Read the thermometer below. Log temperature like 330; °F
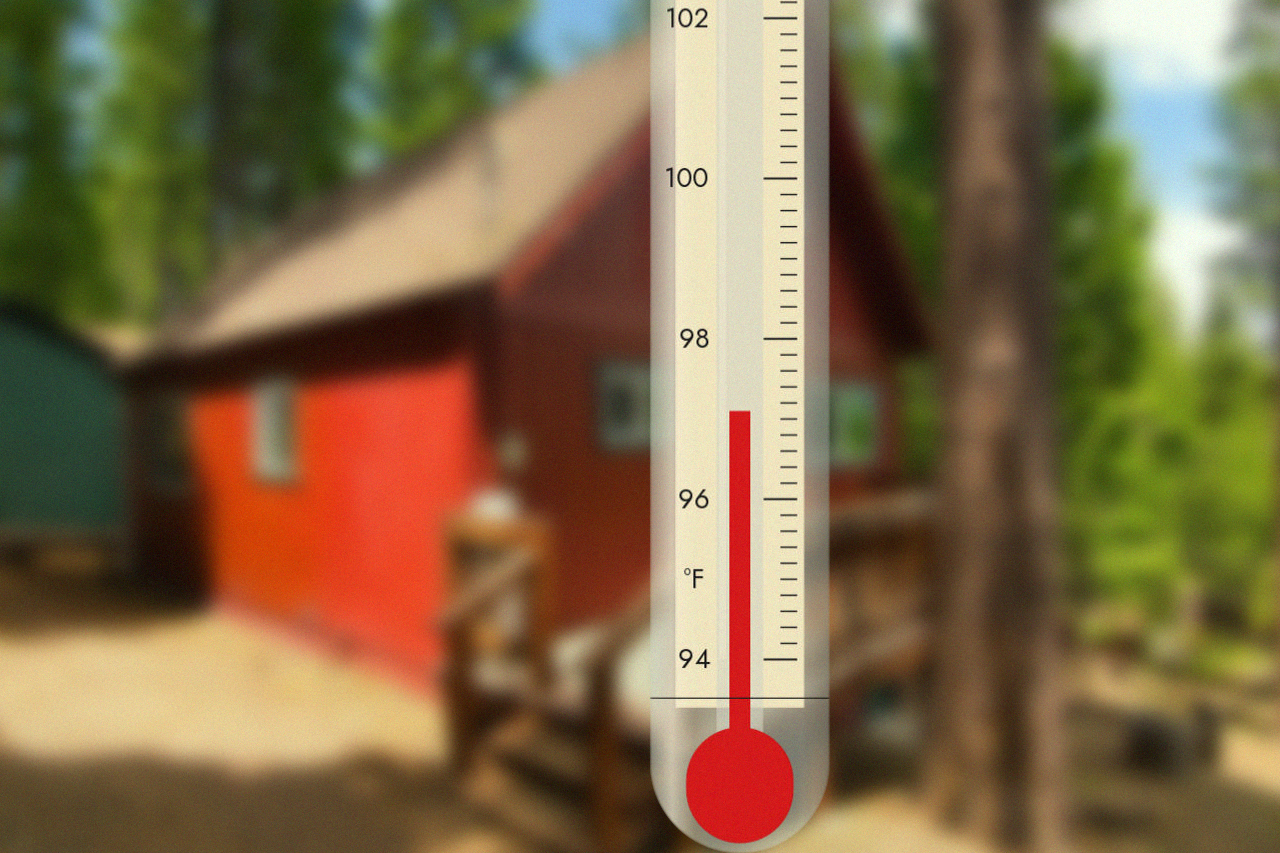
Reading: 97.1; °F
